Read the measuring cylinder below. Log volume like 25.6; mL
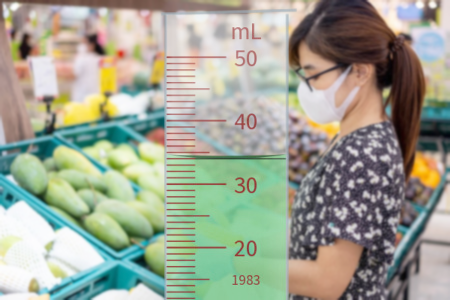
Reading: 34; mL
